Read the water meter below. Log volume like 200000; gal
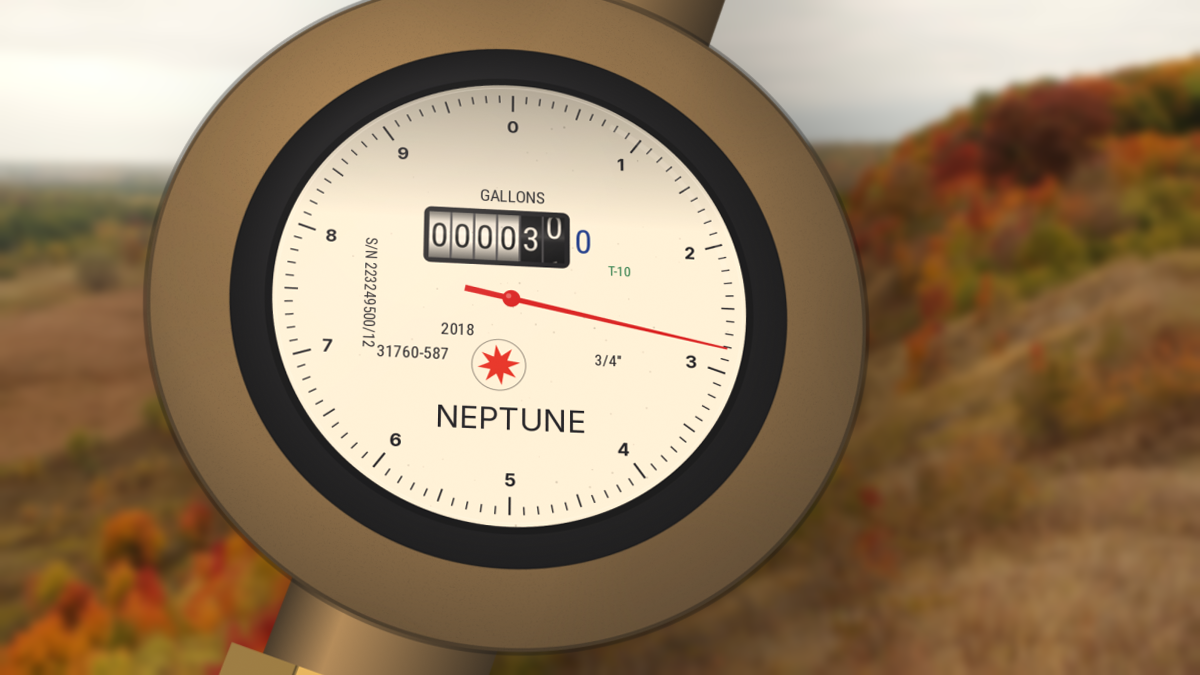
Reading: 302.8; gal
